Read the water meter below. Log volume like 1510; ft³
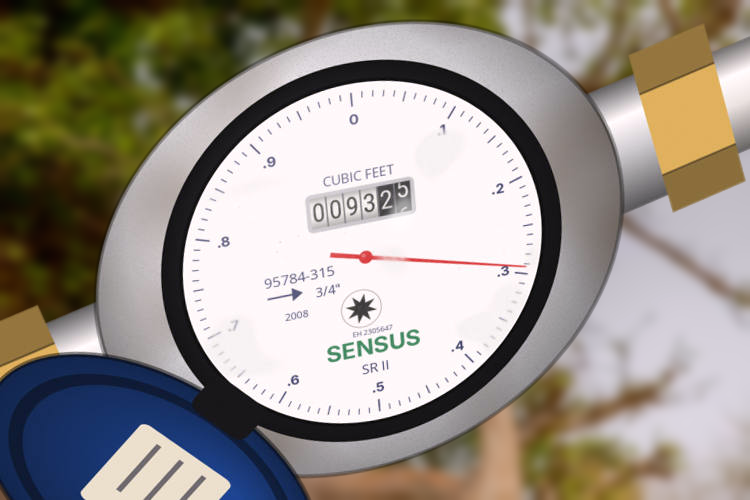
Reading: 9325.29; ft³
